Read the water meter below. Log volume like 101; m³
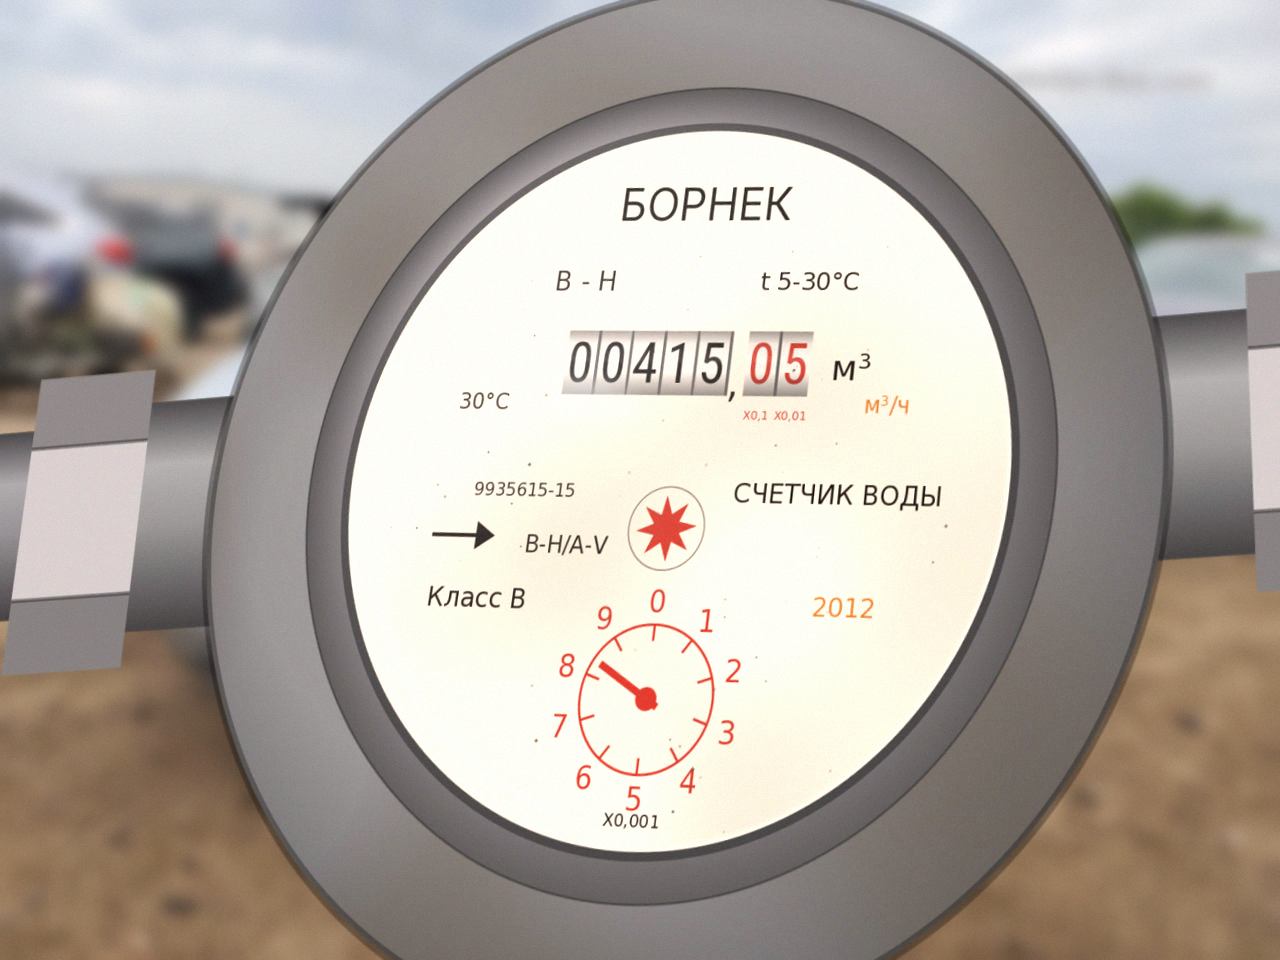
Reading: 415.058; m³
